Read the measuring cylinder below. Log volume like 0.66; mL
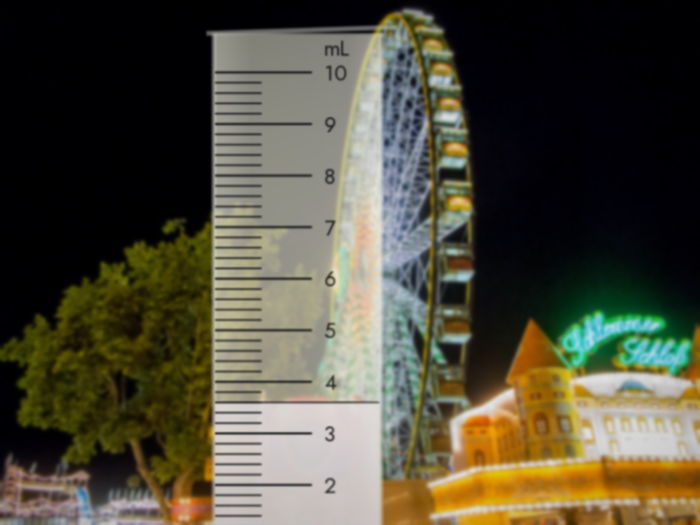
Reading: 3.6; mL
